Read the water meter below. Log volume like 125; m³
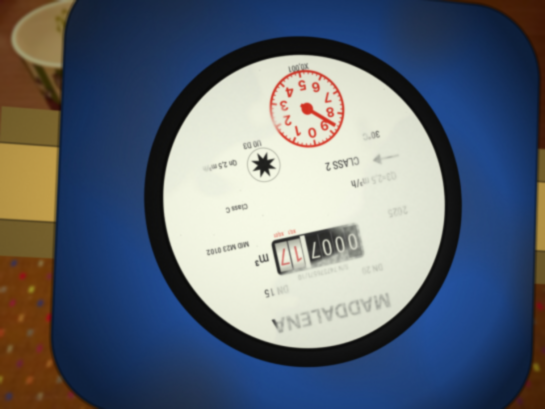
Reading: 7.178; m³
